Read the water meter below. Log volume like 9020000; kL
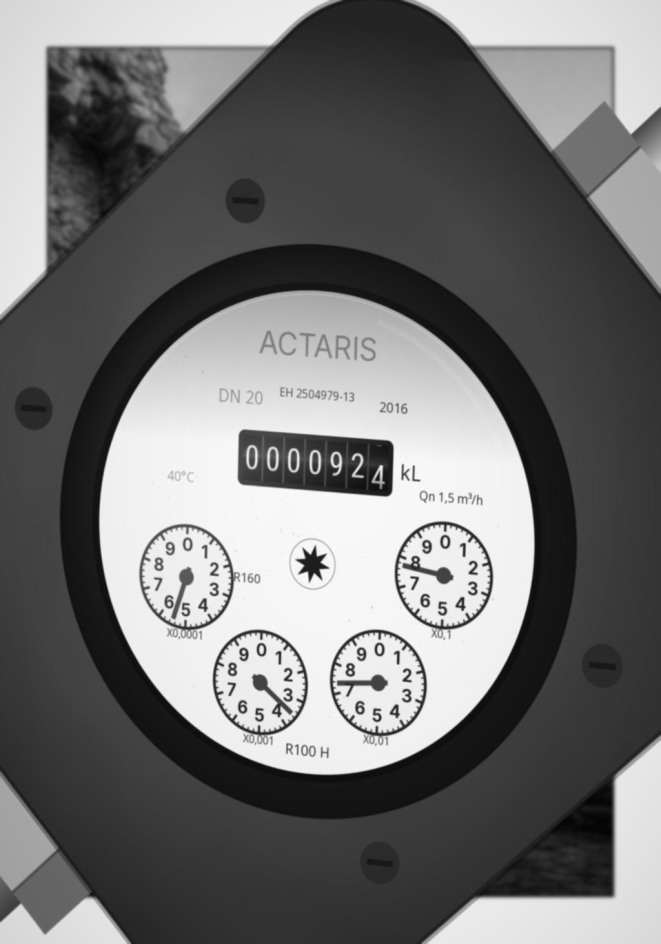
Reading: 923.7735; kL
